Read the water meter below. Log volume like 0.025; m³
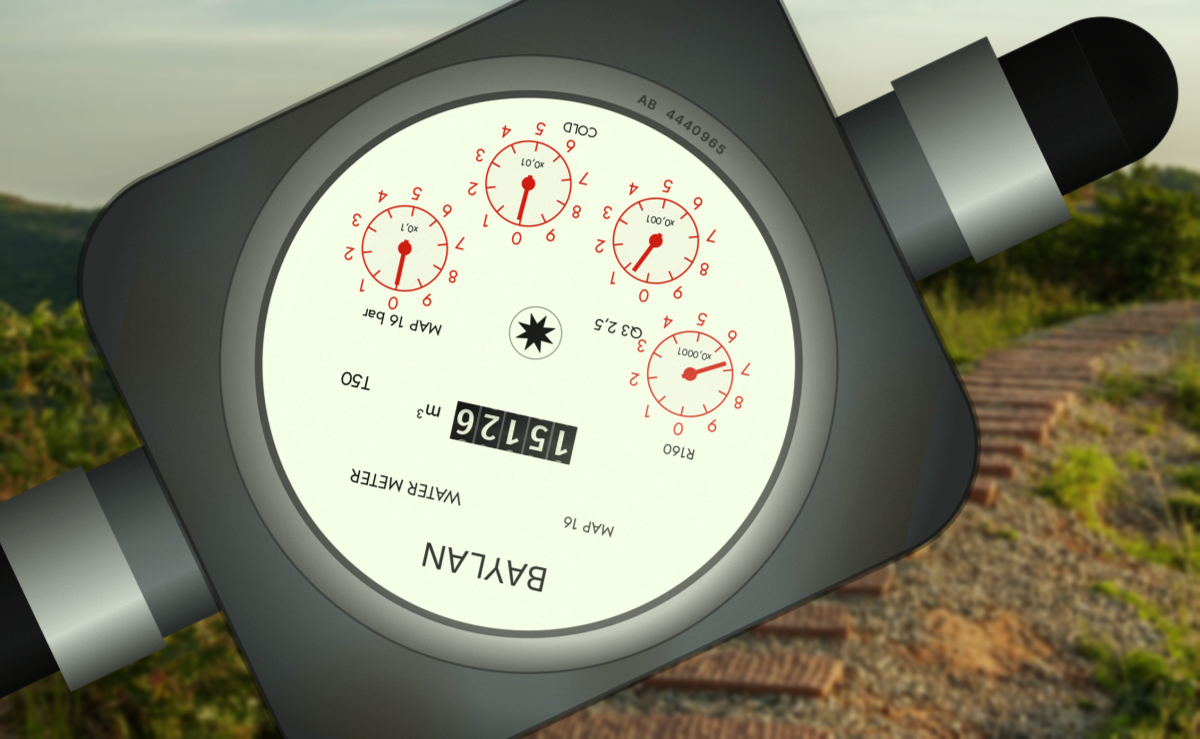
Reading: 15126.0006; m³
